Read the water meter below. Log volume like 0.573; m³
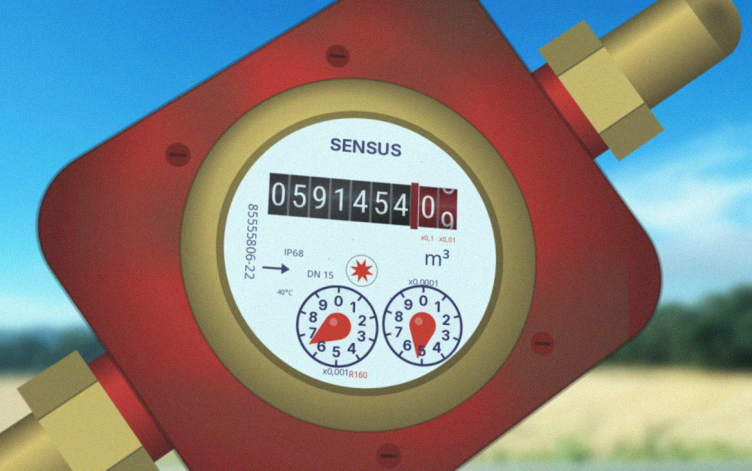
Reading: 591454.0865; m³
